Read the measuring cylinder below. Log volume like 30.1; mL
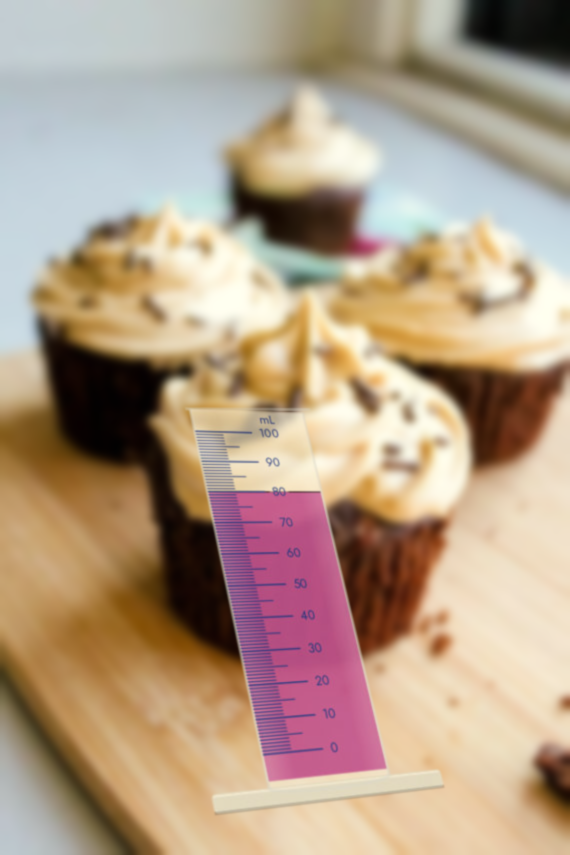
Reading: 80; mL
